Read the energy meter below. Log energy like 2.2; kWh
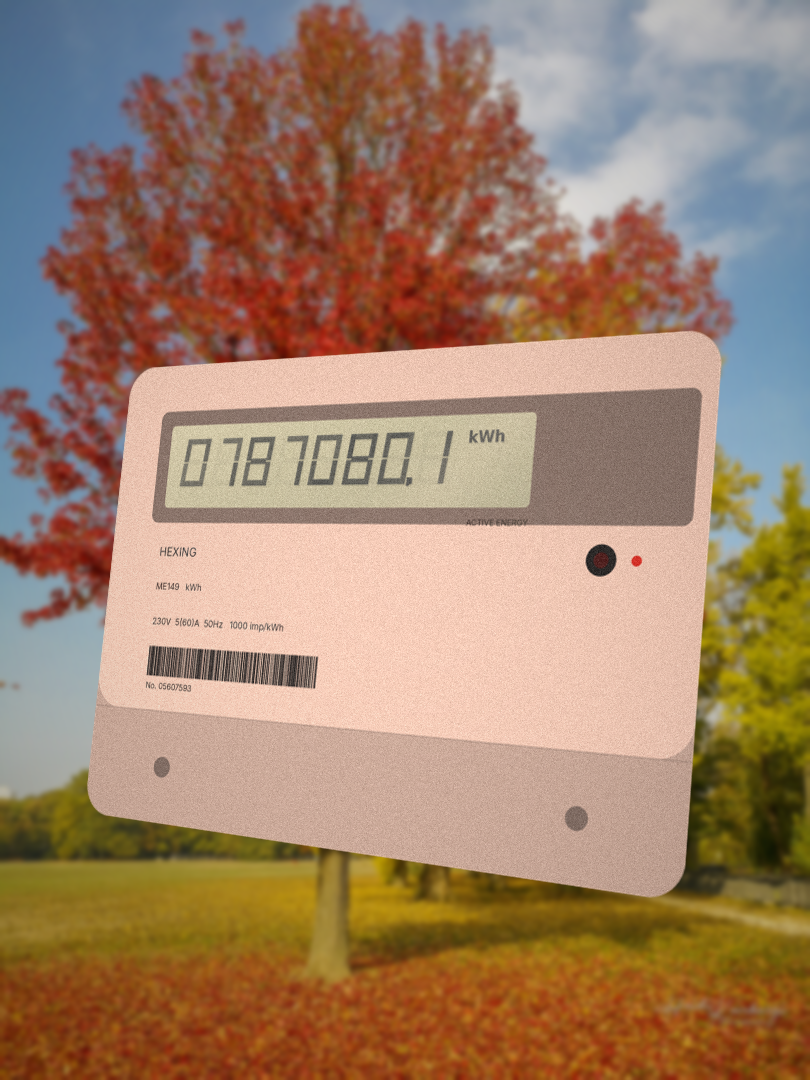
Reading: 787080.1; kWh
